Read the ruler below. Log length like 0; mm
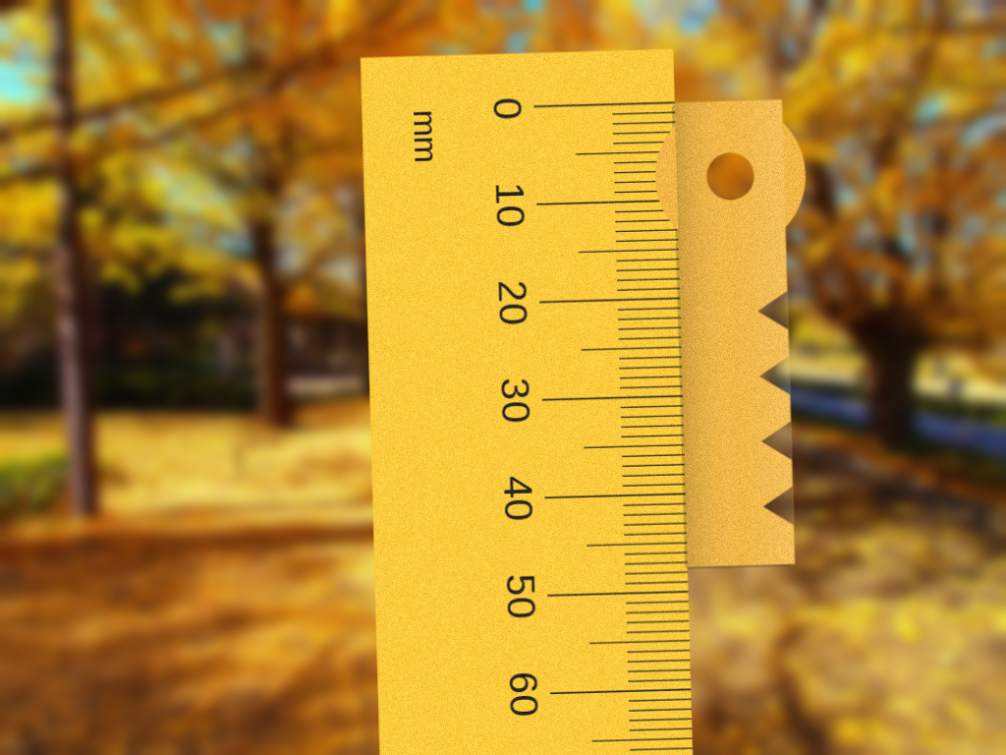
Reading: 47.5; mm
